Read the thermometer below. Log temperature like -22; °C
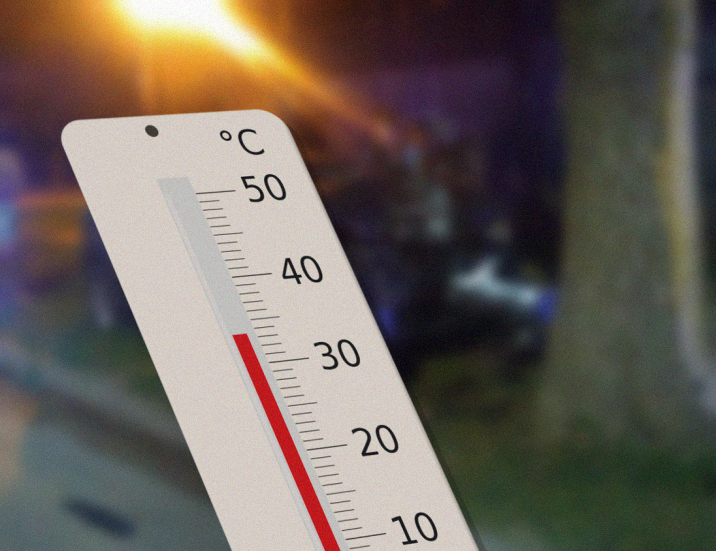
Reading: 33.5; °C
